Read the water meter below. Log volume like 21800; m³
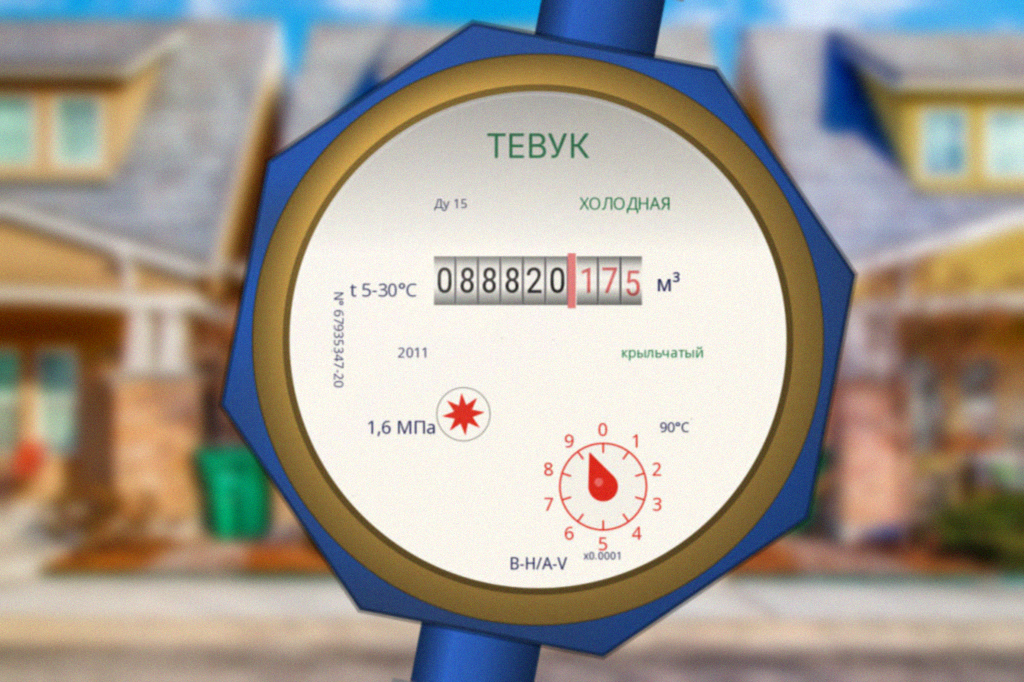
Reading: 88820.1749; m³
